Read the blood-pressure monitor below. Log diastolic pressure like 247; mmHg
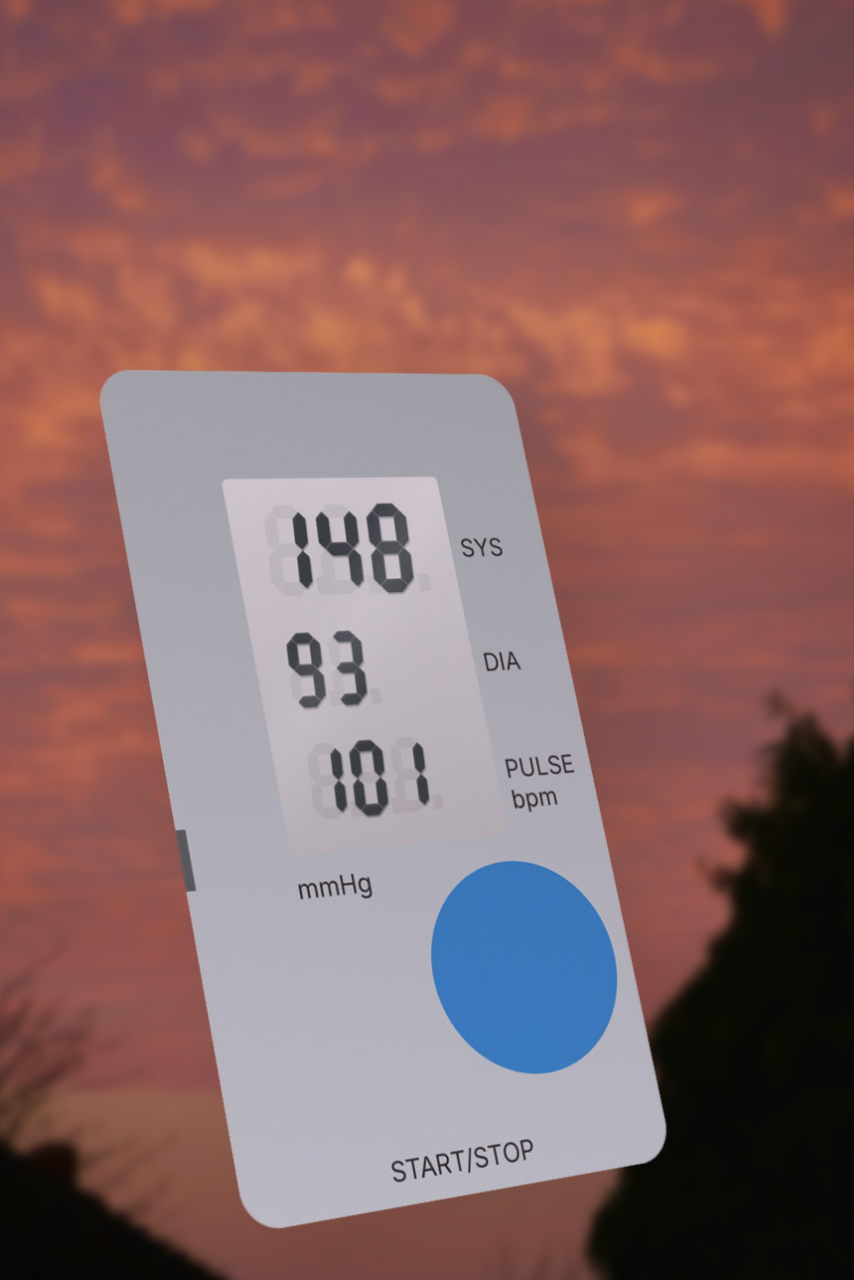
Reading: 93; mmHg
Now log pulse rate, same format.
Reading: 101; bpm
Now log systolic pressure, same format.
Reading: 148; mmHg
